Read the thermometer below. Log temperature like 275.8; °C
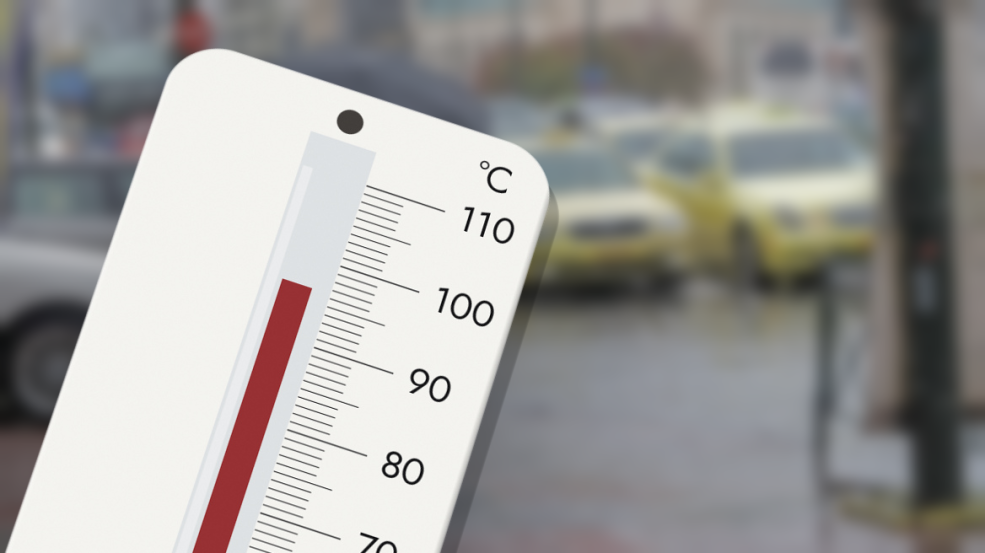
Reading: 96.5; °C
